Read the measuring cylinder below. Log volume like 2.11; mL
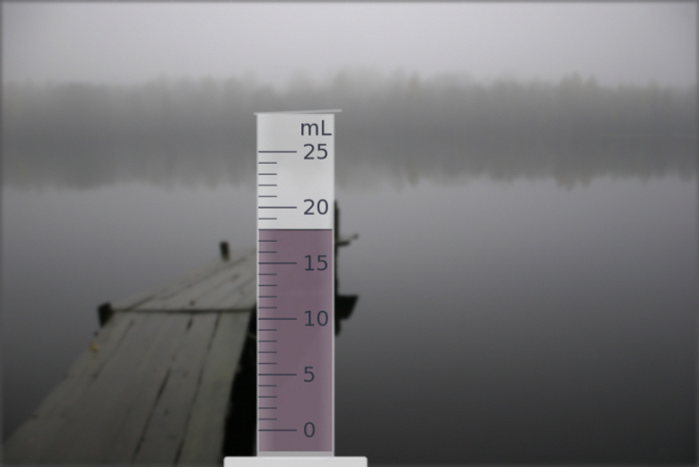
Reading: 18; mL
